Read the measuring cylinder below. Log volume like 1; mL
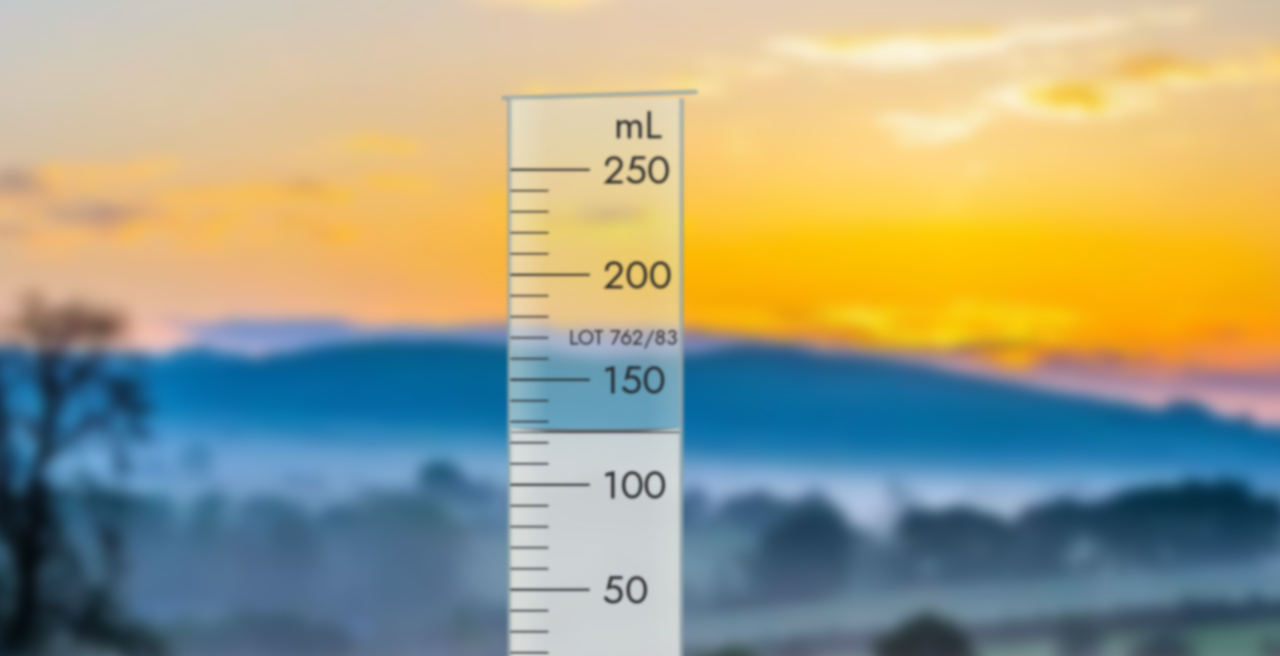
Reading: 125; mL
